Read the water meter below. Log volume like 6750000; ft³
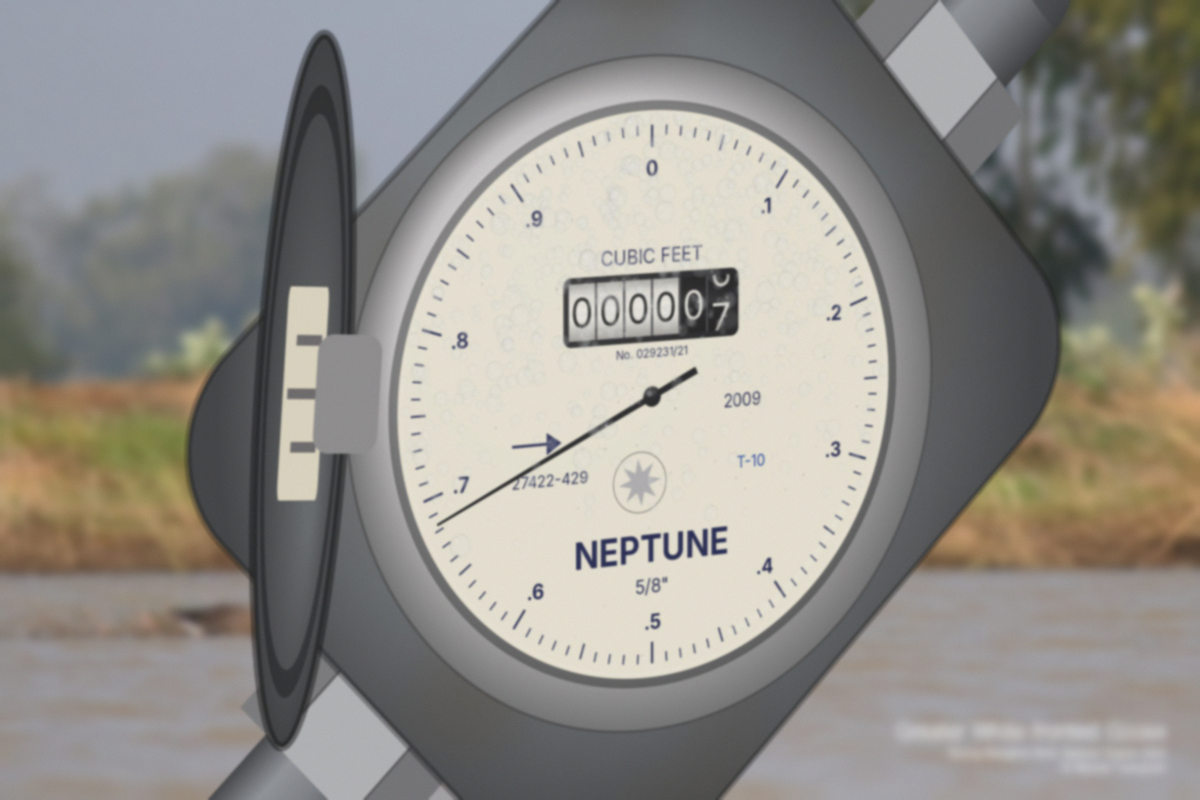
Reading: 6.68; ft³
